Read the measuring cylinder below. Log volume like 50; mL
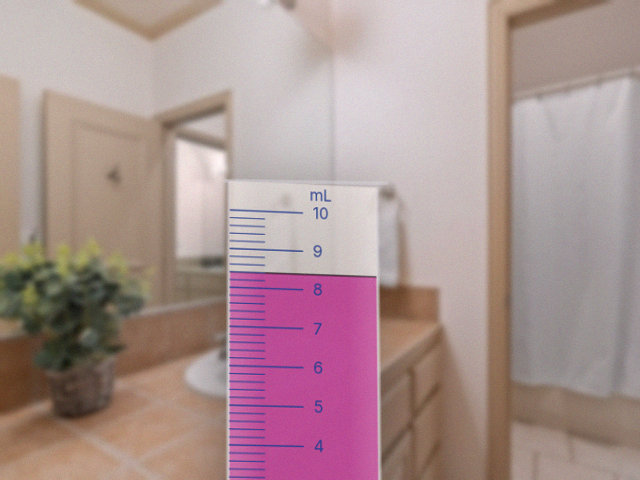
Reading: 8.4; mL
